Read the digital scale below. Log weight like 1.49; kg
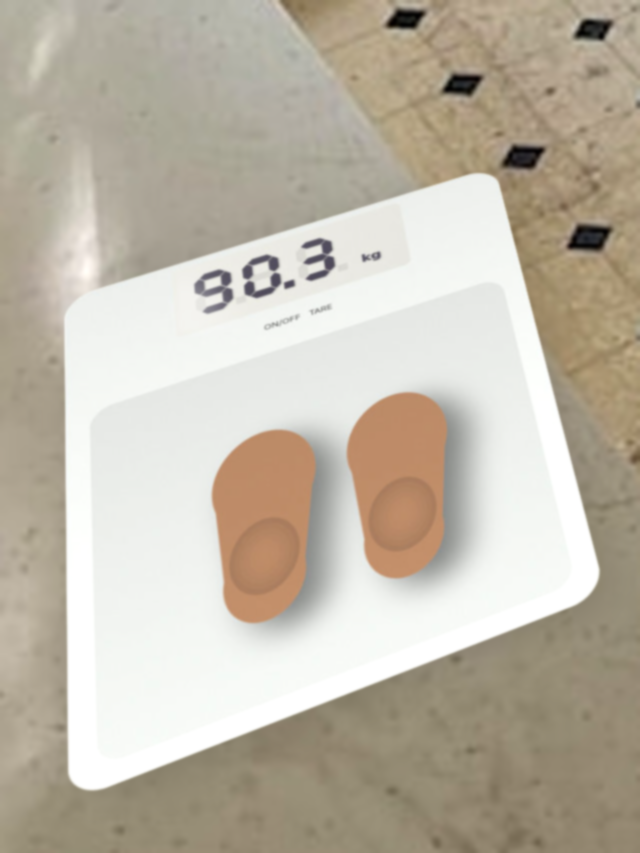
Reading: 90.3; kg
